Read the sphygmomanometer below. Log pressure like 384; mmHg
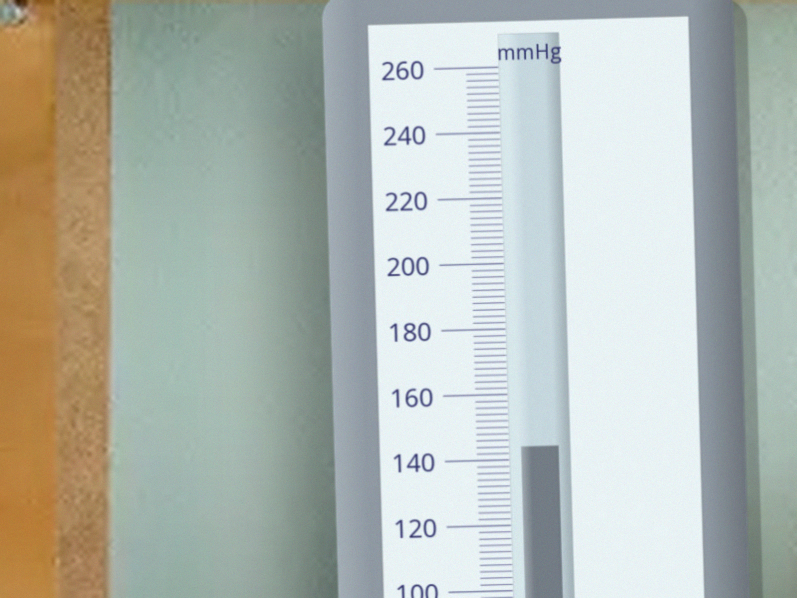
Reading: 144; mmHg
